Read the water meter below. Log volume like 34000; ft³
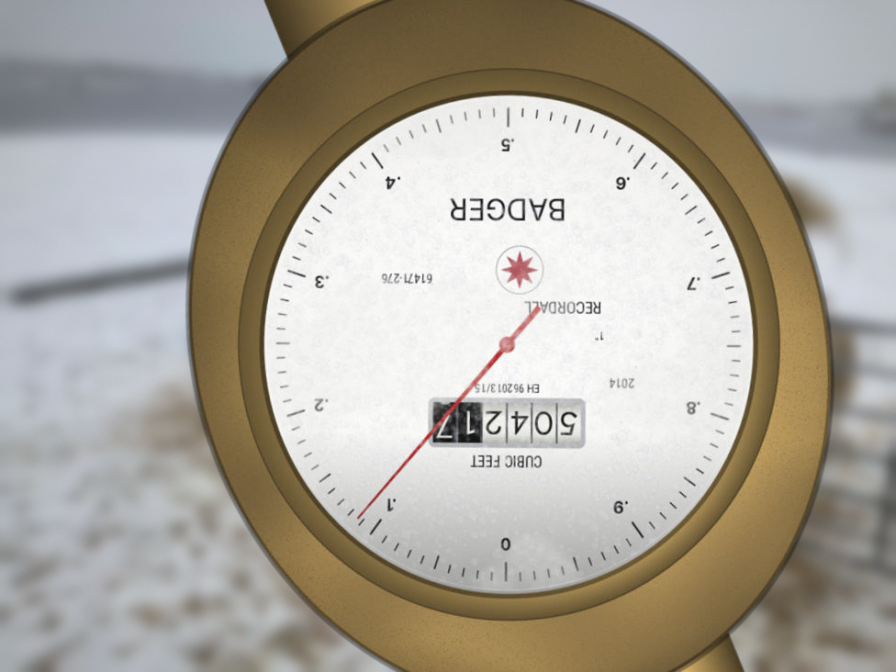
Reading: 504217.11; ft³
